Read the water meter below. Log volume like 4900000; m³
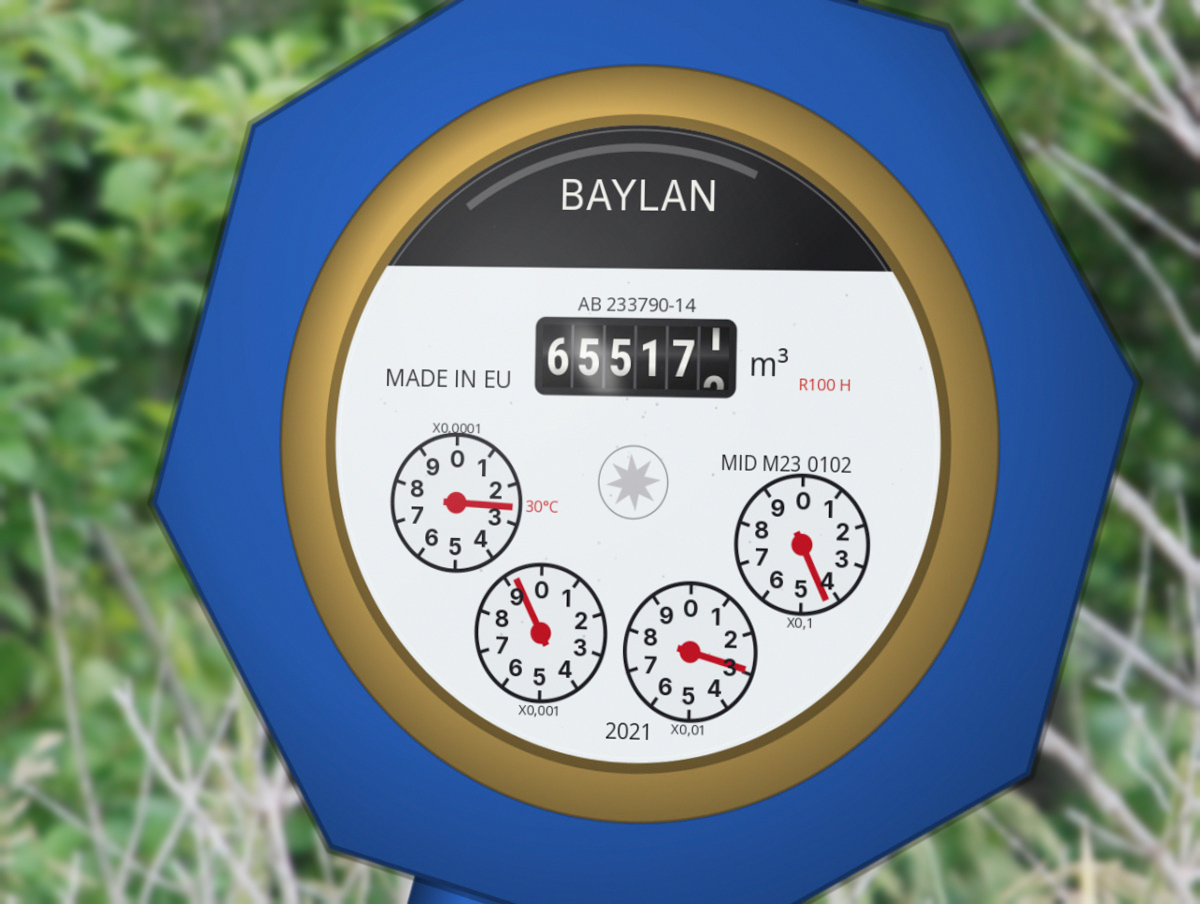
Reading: 655171.4292; m³
